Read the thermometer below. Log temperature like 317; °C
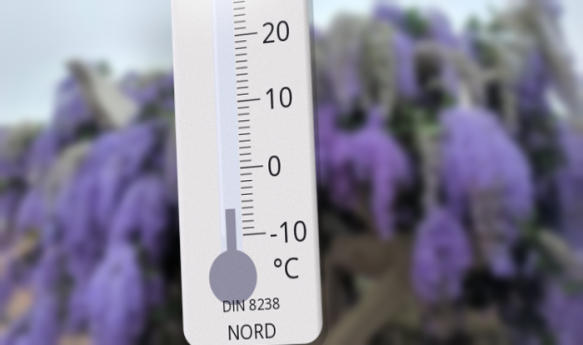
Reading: -6; °C
